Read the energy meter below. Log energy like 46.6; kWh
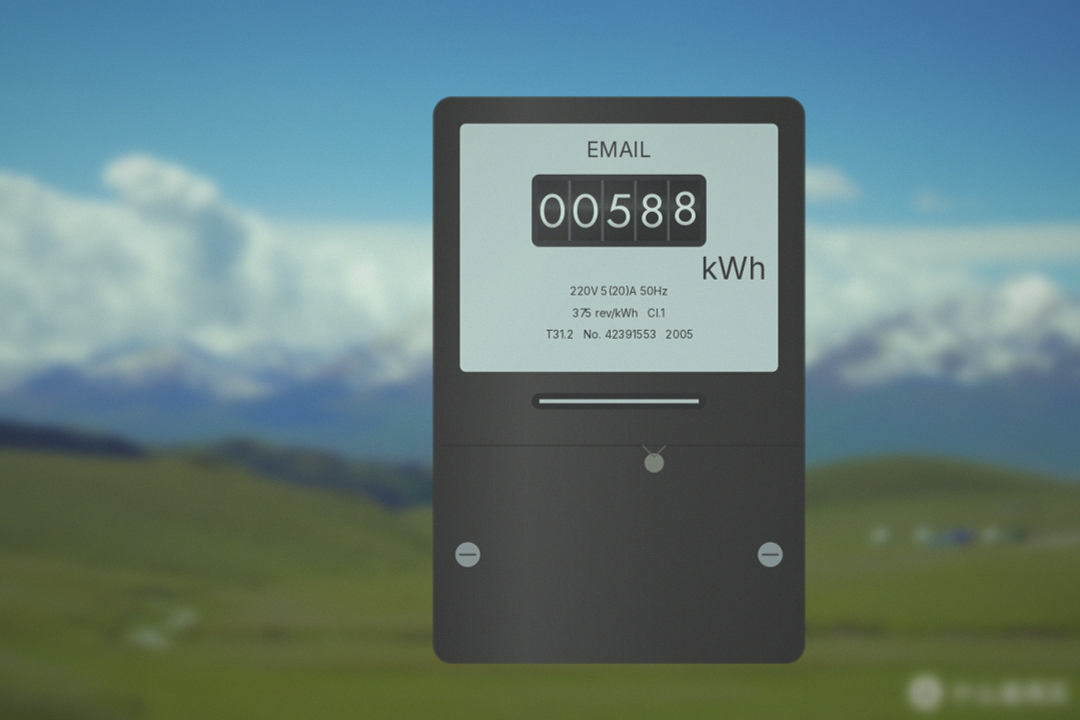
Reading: 588; kWh
